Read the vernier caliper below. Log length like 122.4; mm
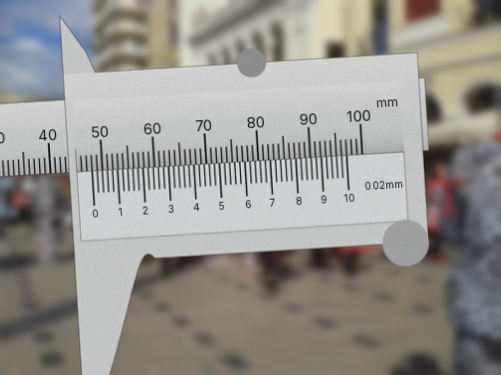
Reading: 48.0; mm
